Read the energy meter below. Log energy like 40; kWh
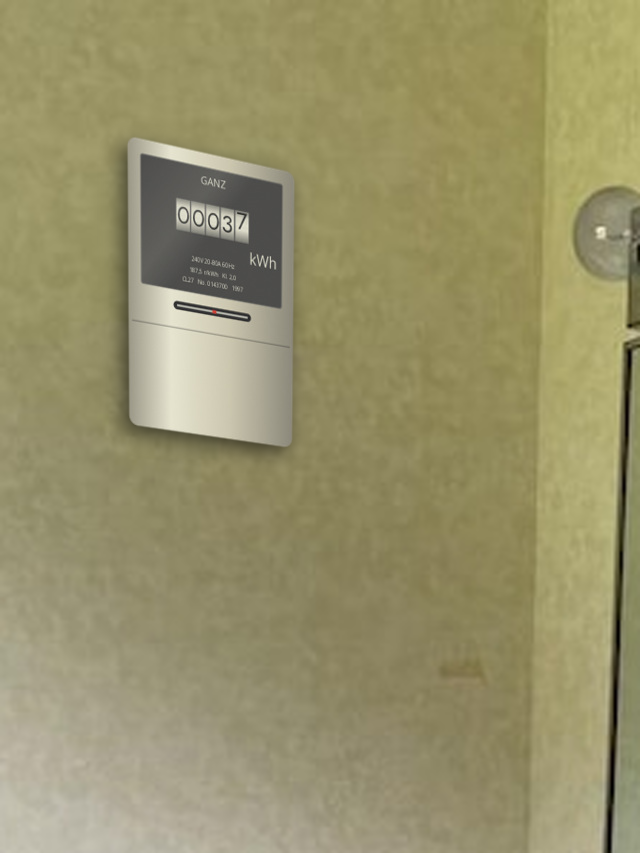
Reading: 37; kWh
